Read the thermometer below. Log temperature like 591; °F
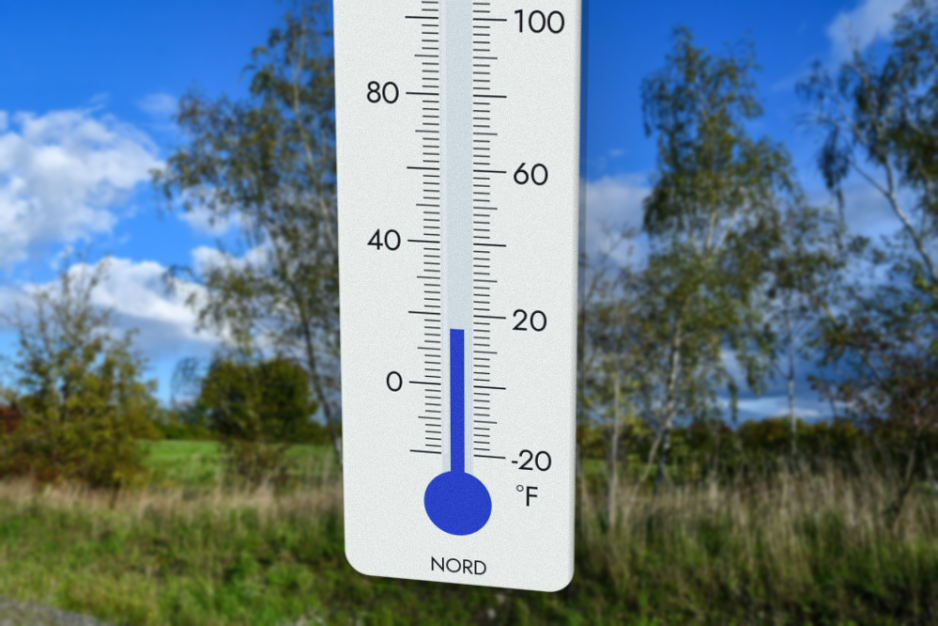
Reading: 16; °F
